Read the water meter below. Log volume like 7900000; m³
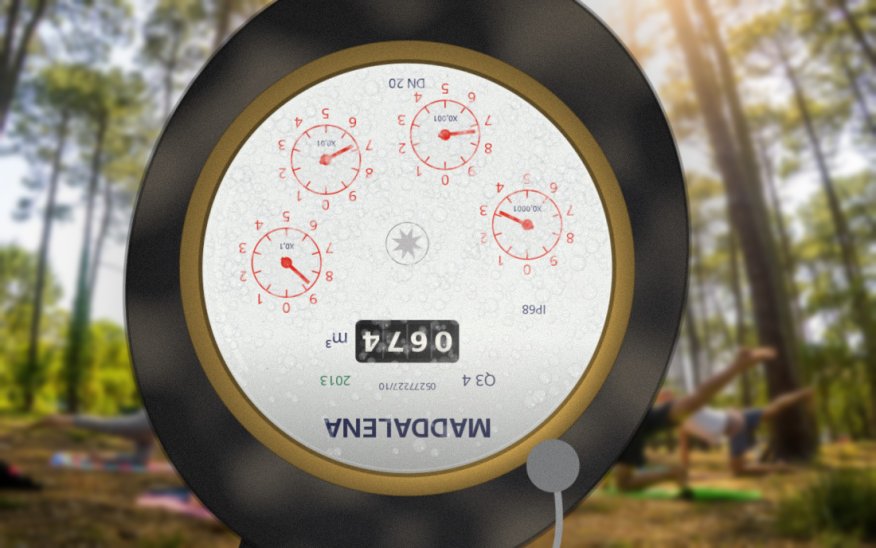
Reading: 674.8673; m³
